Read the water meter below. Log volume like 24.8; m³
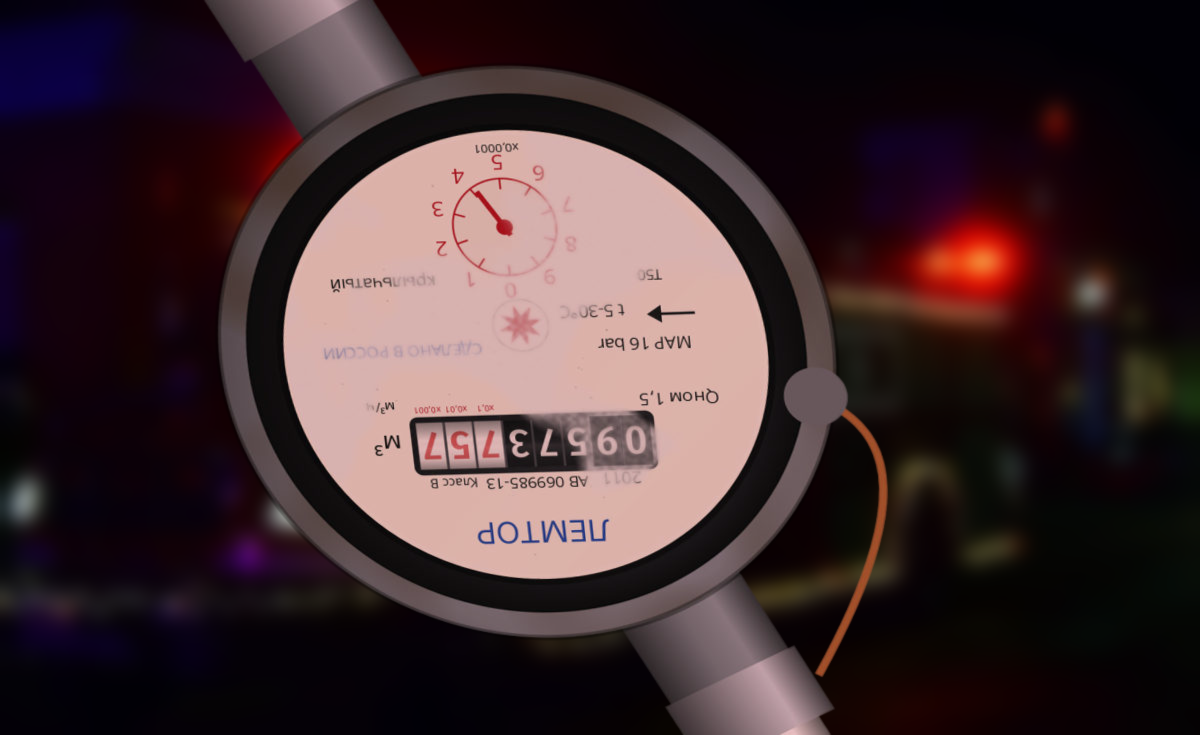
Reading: 9573.7574; m³
